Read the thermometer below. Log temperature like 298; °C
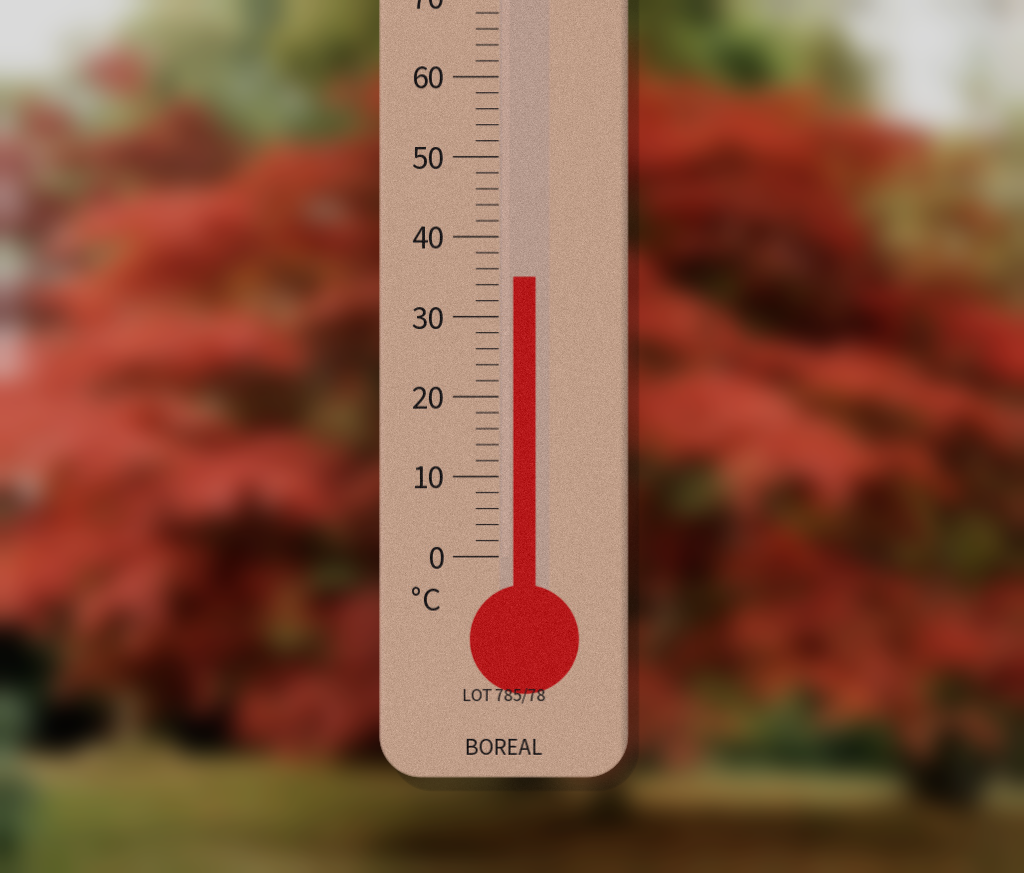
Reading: 35; °C
